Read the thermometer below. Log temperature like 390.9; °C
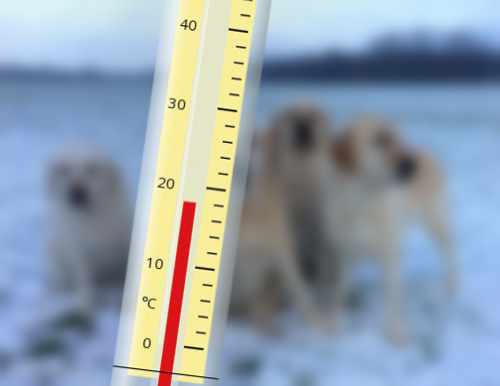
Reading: 18; °C
